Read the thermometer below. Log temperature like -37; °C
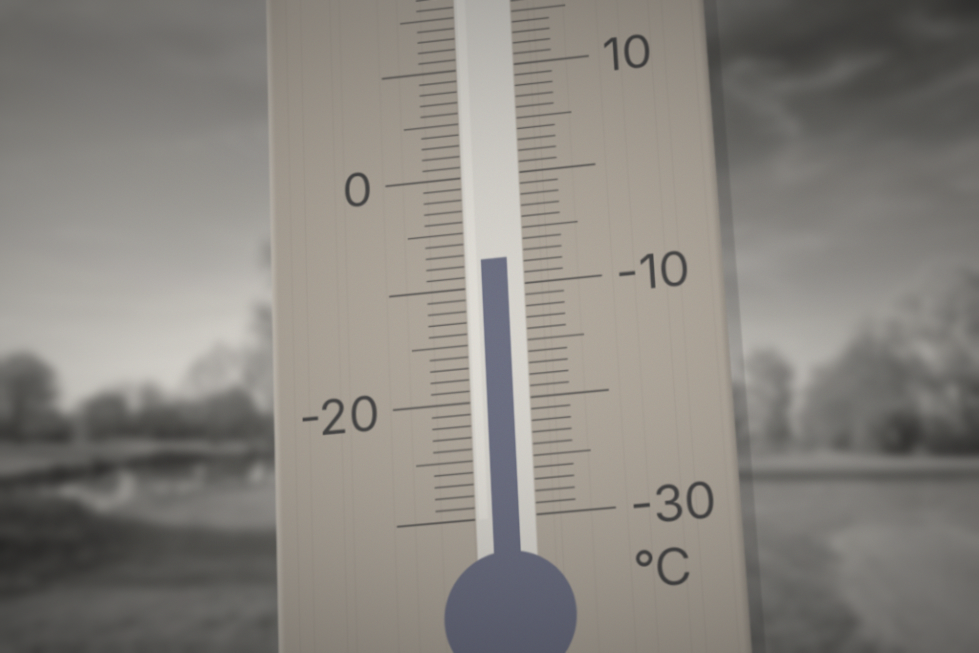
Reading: -7.5; °C
